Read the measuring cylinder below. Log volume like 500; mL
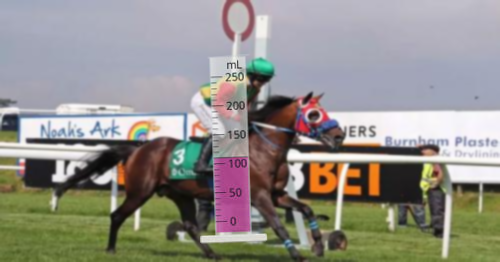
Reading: 110; mL
